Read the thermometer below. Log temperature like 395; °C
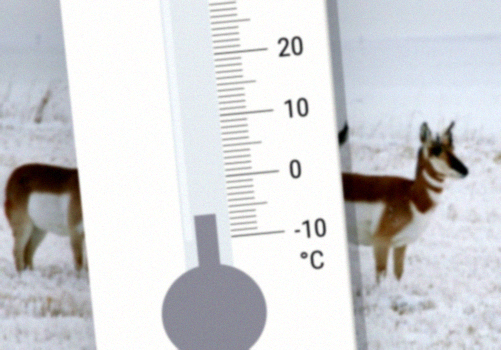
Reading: -6; °C
